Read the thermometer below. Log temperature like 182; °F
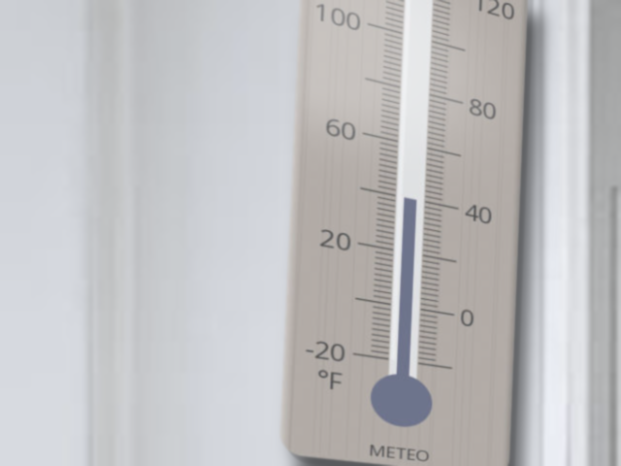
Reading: 40; °F
